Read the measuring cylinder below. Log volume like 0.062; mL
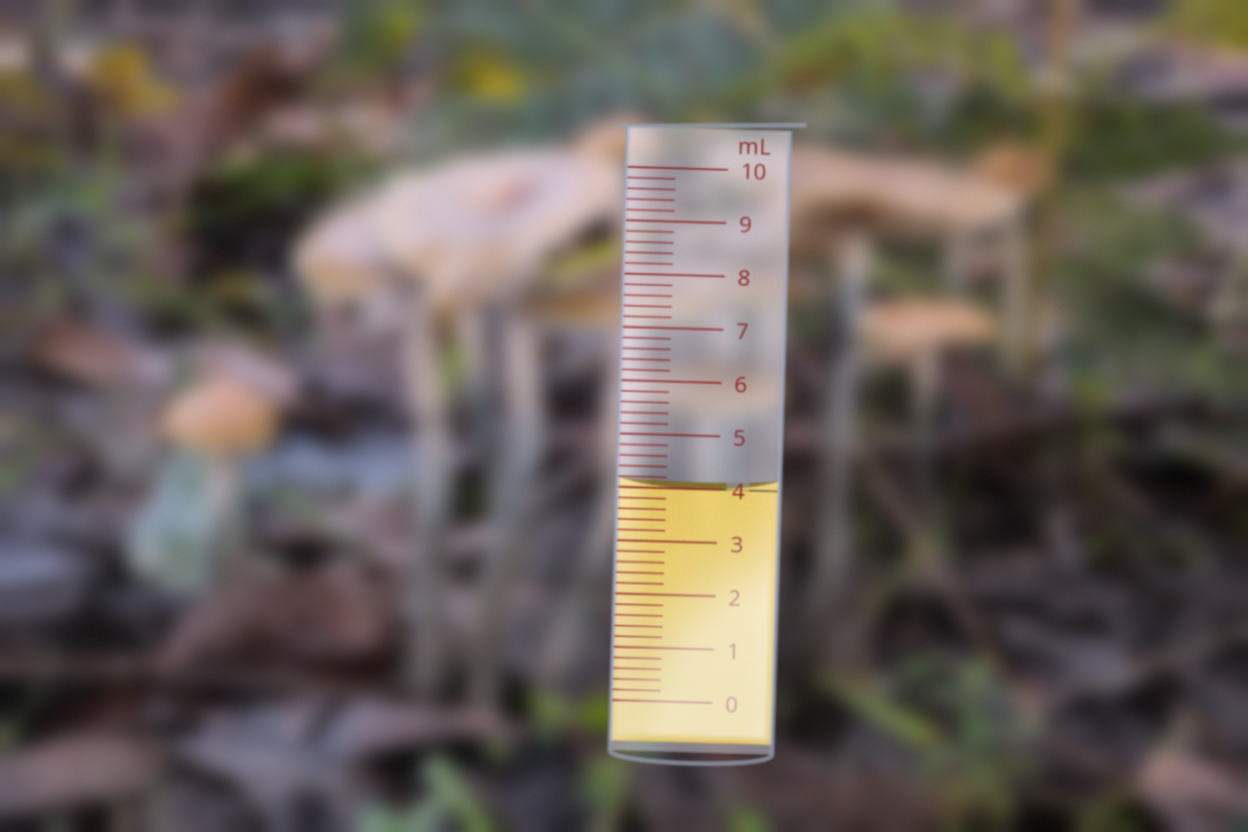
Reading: 4; mL
